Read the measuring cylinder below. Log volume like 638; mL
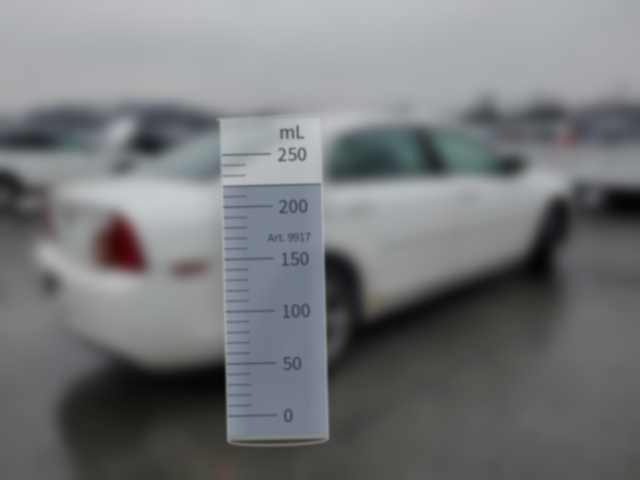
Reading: 220; mL
